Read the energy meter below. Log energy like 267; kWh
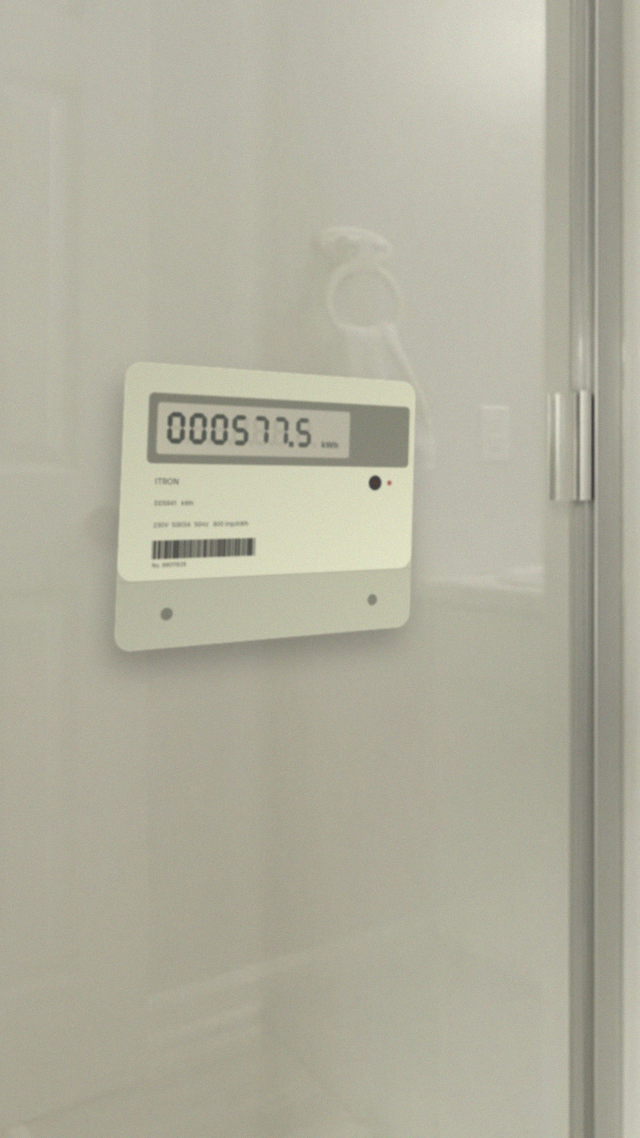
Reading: 577.5; kWh
